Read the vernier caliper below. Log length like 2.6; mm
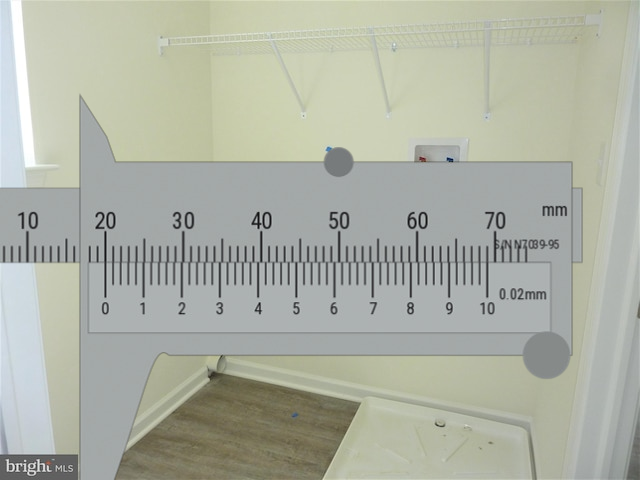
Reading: 20.0; mm
